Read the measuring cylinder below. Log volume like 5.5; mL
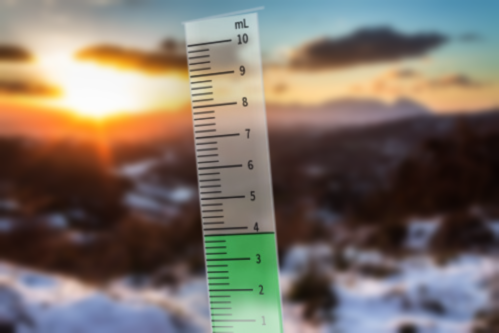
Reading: 3.8; mL
